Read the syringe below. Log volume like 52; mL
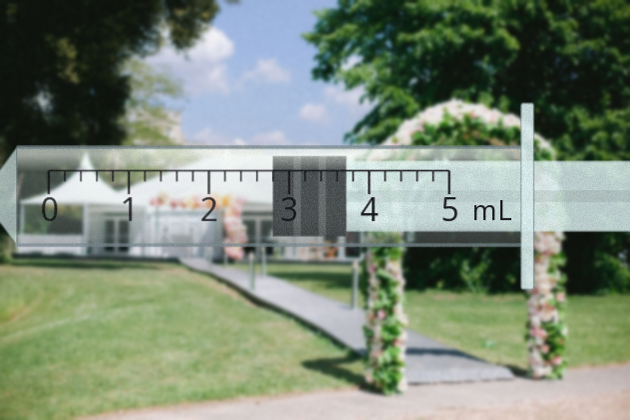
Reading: 2.8; mL
